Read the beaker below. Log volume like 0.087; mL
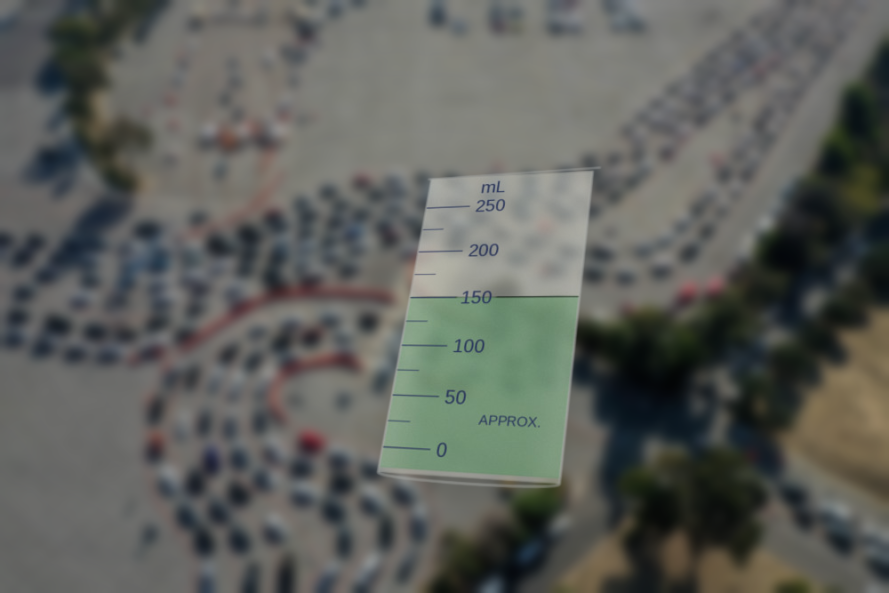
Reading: 150; mL
